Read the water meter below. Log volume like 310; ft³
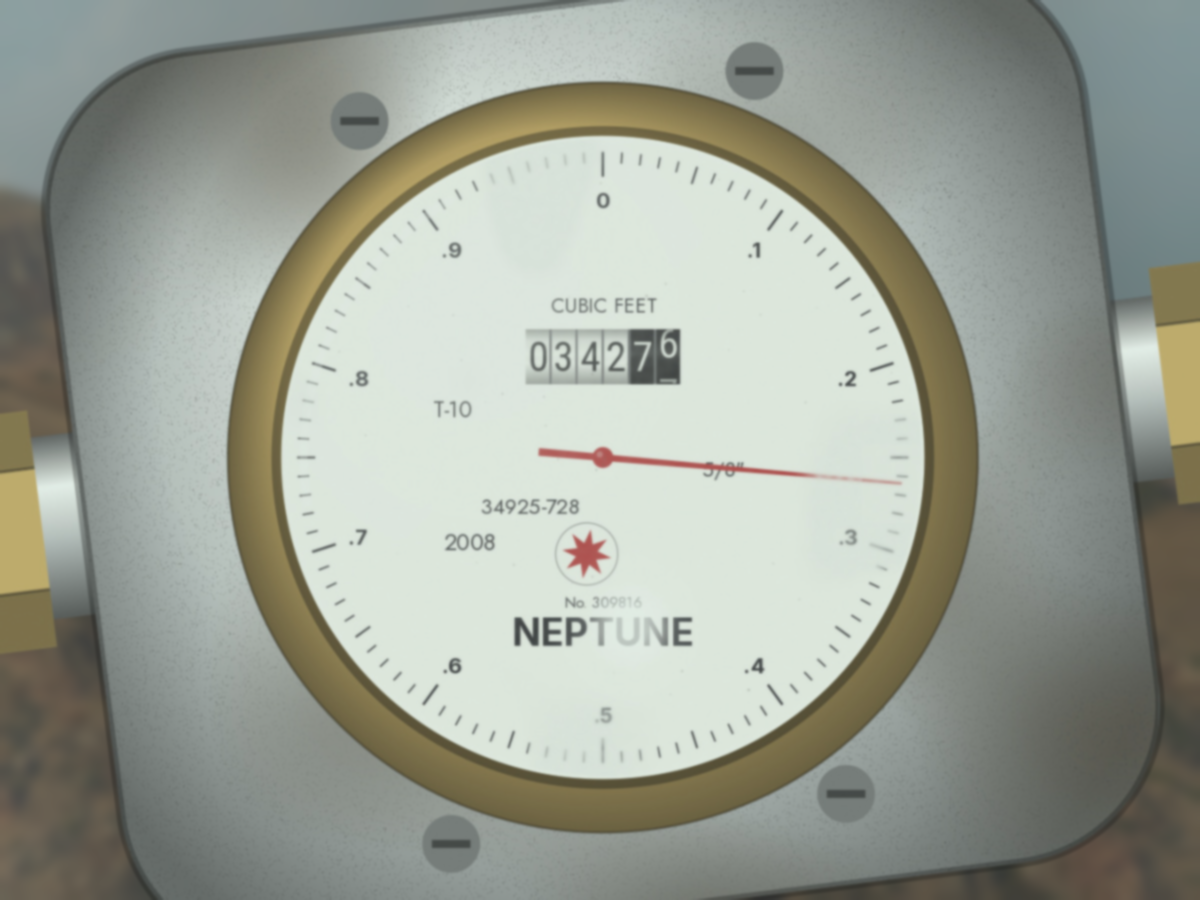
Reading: 34276.26; ft³
